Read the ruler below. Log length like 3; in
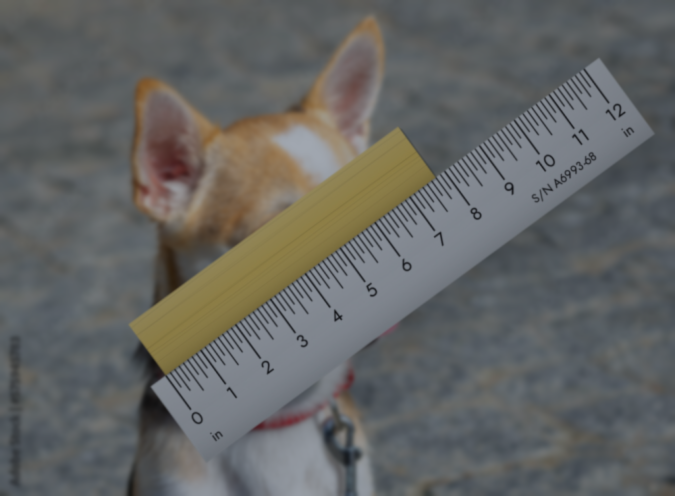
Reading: 7.75; in
